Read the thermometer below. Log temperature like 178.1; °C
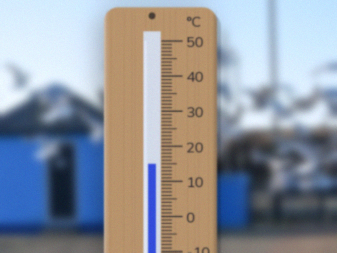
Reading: 15; °C
